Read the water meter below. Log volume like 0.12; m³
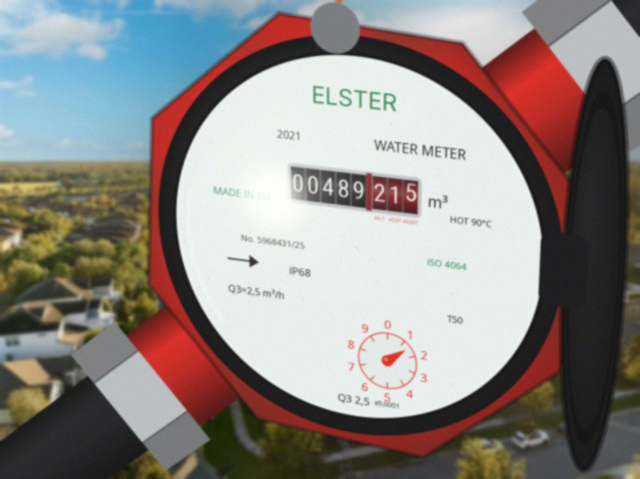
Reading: 489.2151; m³
